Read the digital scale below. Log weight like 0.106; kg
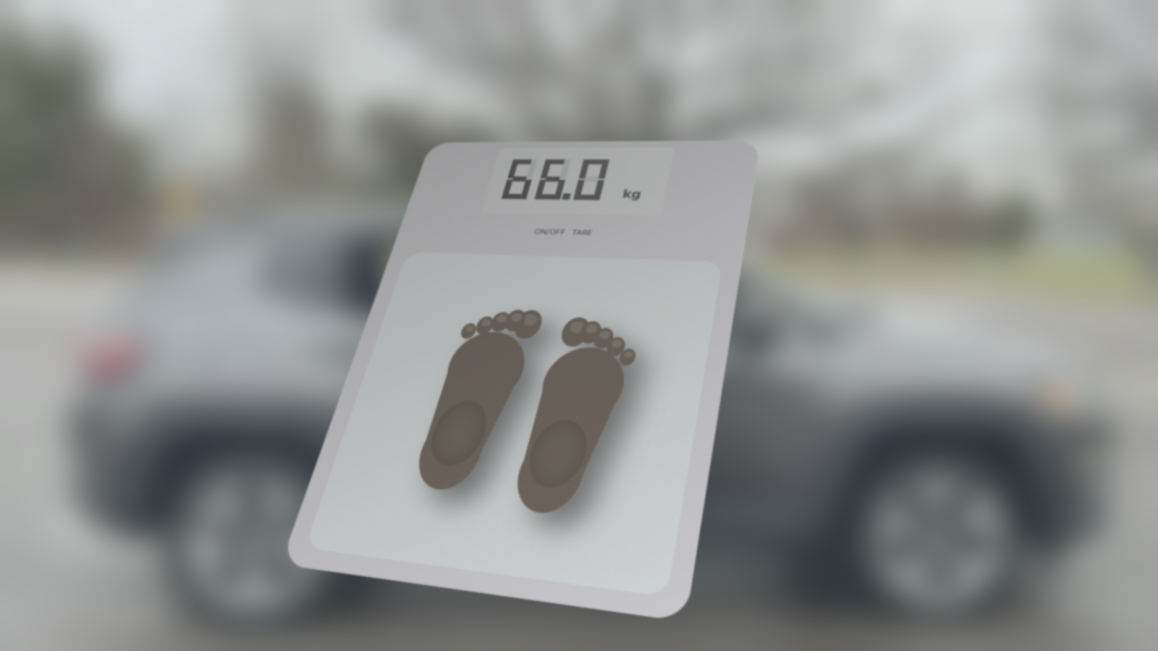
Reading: 66.0; kg
